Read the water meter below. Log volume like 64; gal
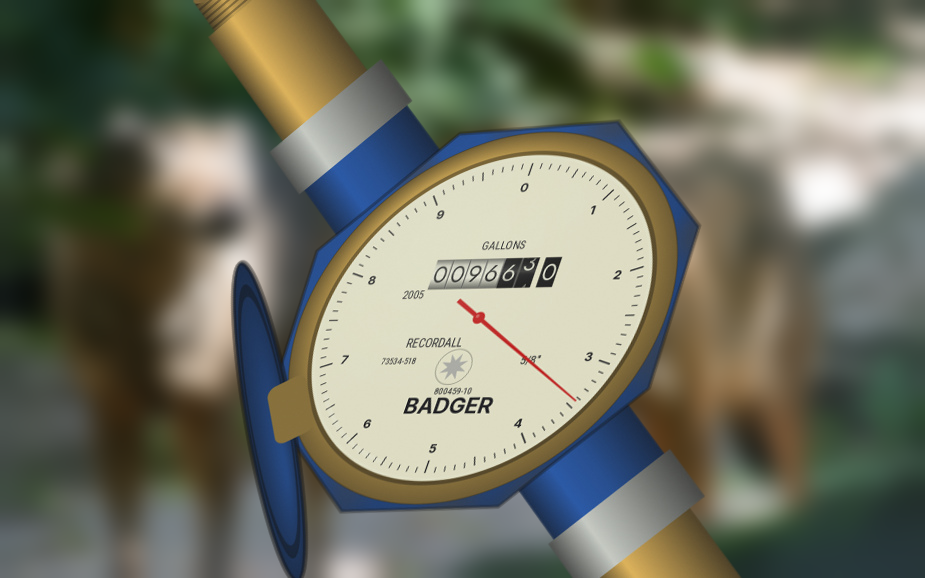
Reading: 96633.4; gal
